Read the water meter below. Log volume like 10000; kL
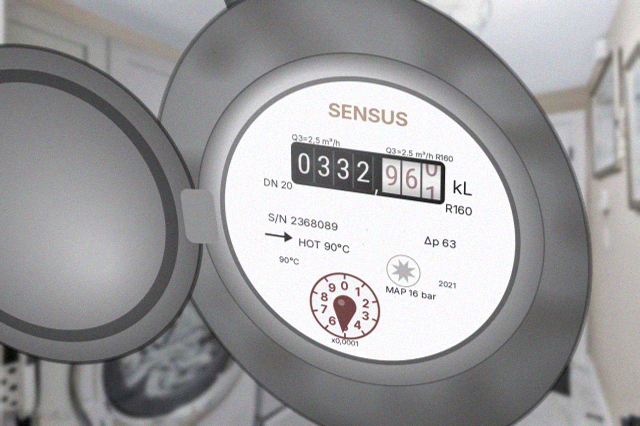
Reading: 332.9605; kL
